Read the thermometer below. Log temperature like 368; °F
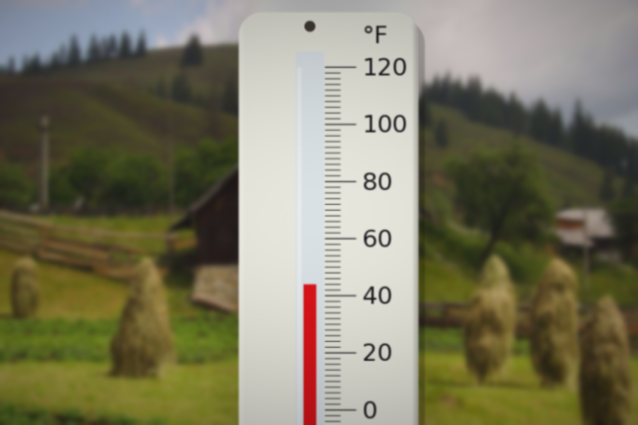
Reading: 44; °F
